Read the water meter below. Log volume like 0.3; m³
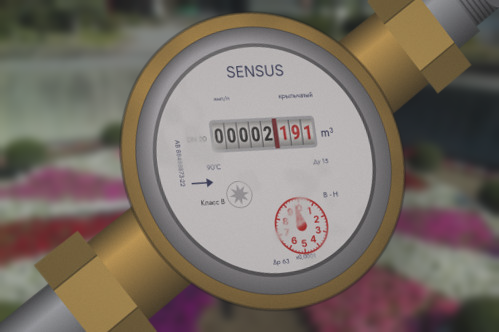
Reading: 2.1909; m³
